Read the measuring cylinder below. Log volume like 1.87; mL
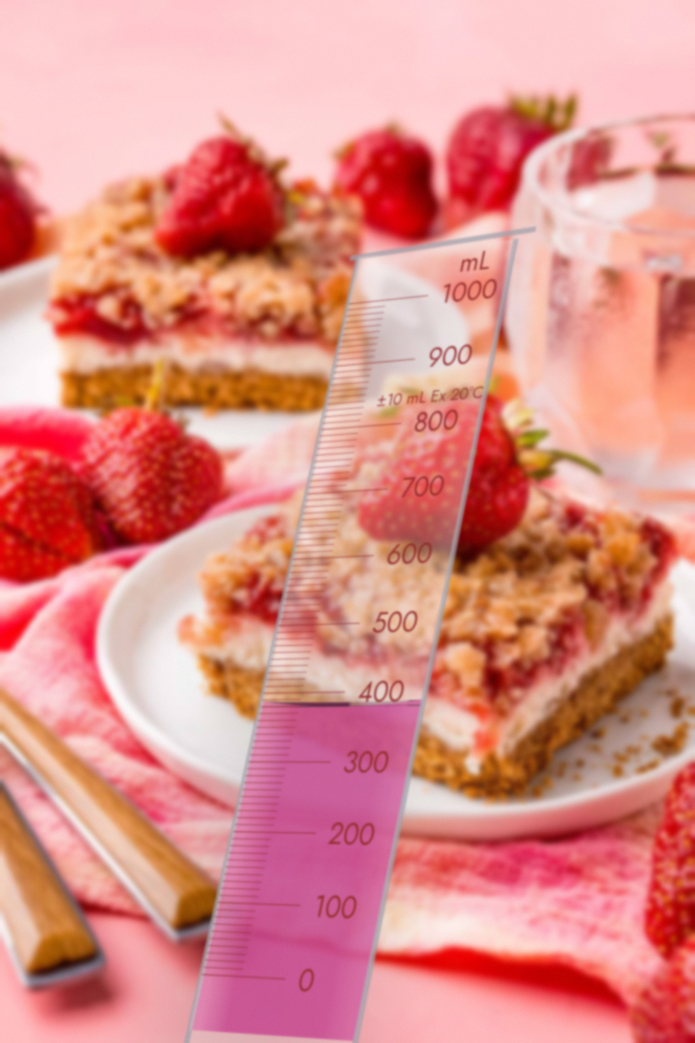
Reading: 380; mL
